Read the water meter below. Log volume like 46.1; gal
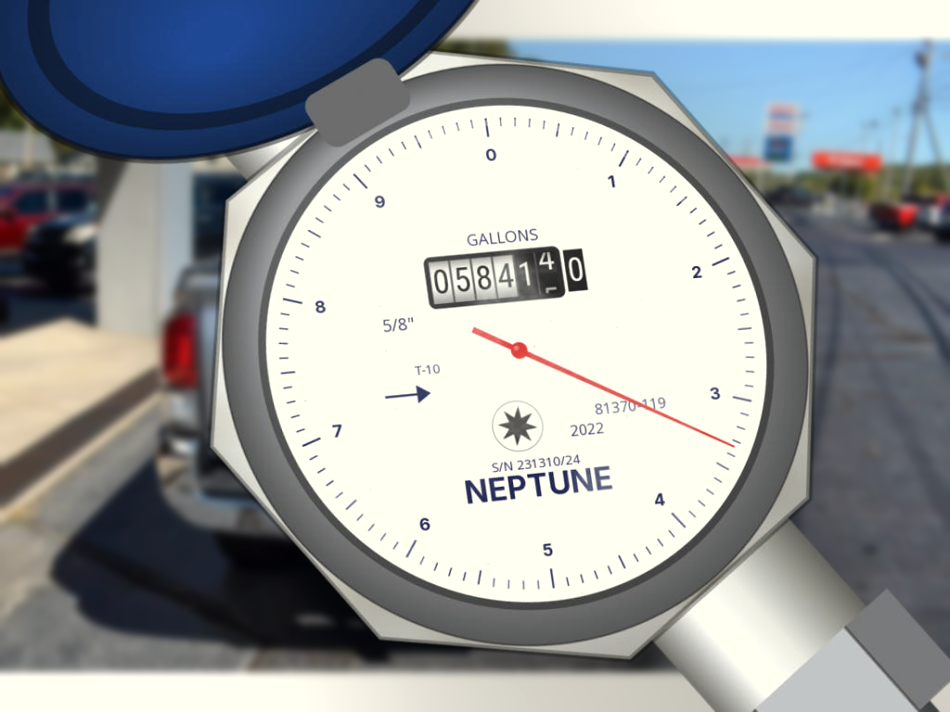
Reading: 584143.3; gal
